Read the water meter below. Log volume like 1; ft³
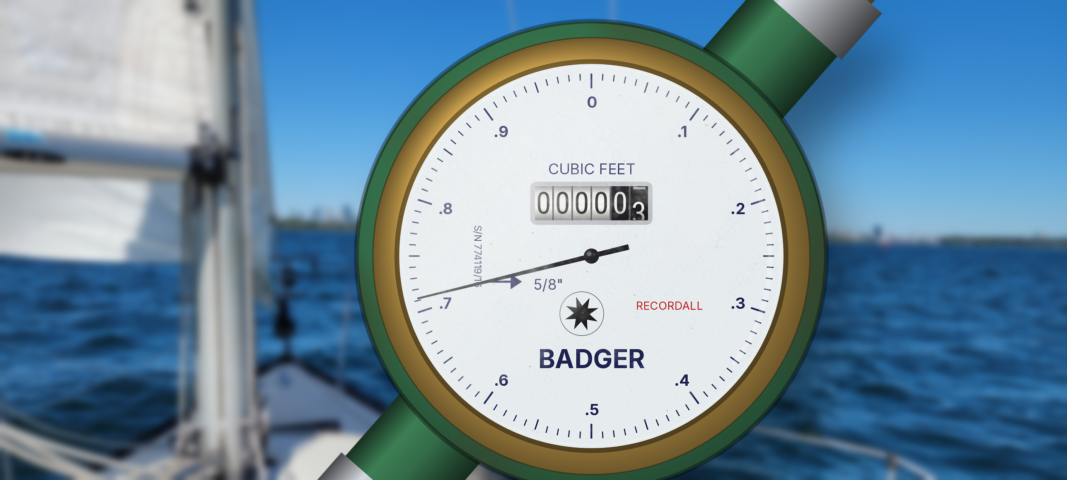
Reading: 2.71; ft³
